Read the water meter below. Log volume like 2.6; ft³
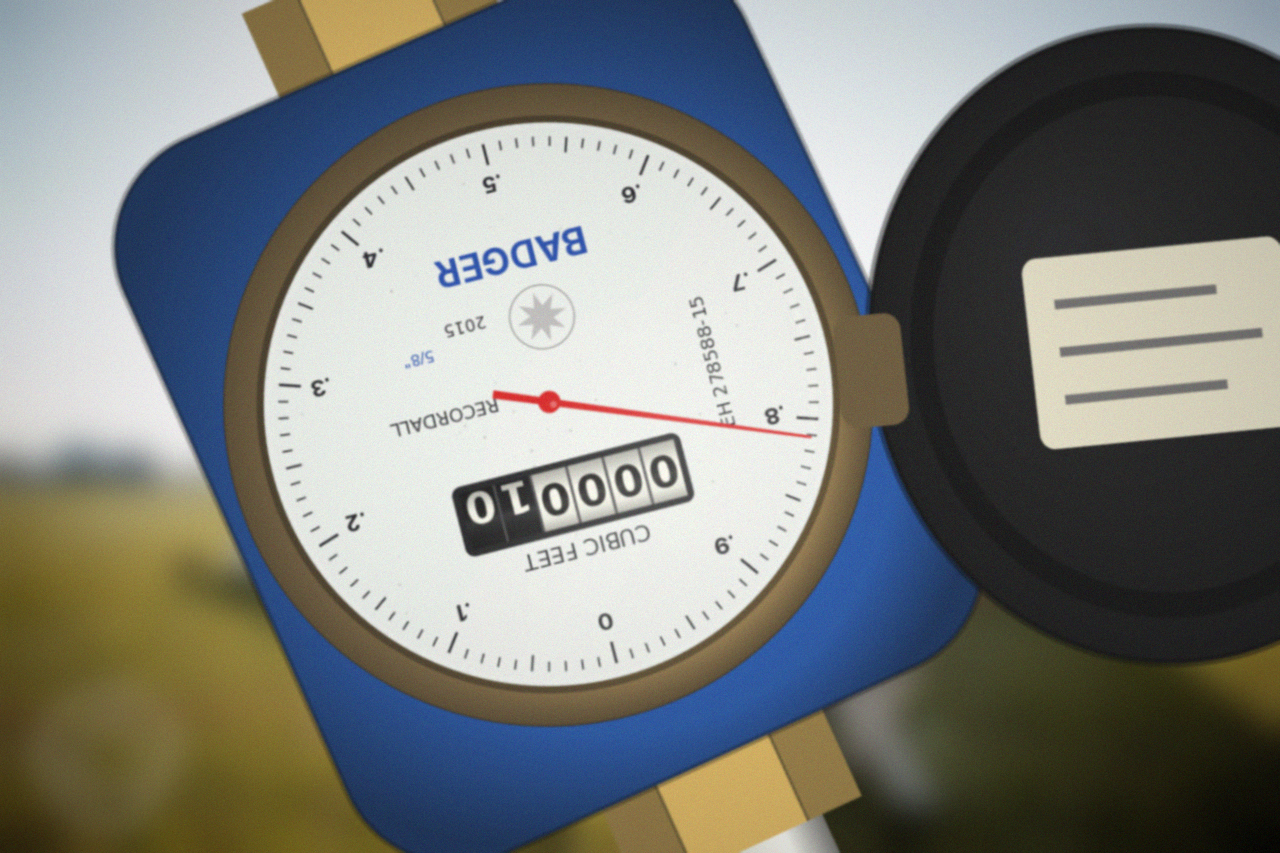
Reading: 9.81; ft³
